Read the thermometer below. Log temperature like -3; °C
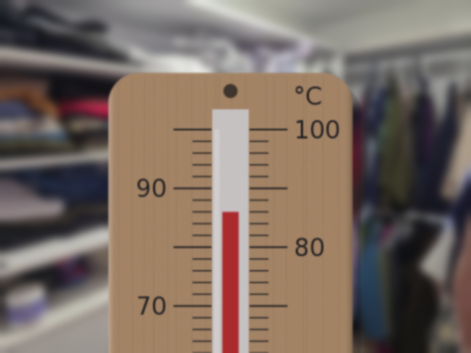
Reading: 86; °C
